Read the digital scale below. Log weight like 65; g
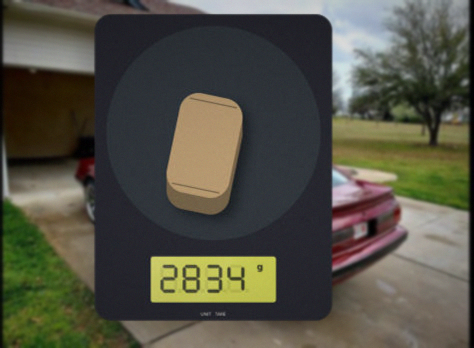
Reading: 2834; g
